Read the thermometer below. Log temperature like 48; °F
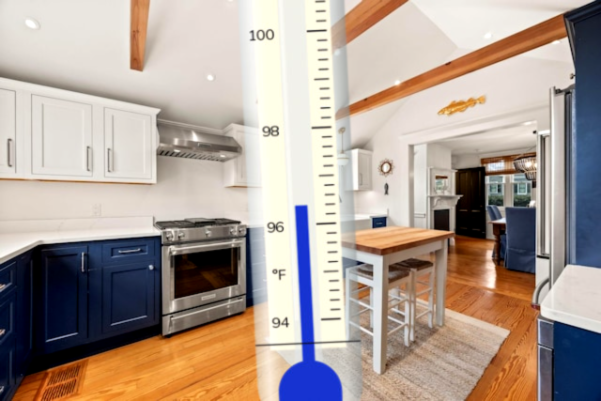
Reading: 96.4; °F
